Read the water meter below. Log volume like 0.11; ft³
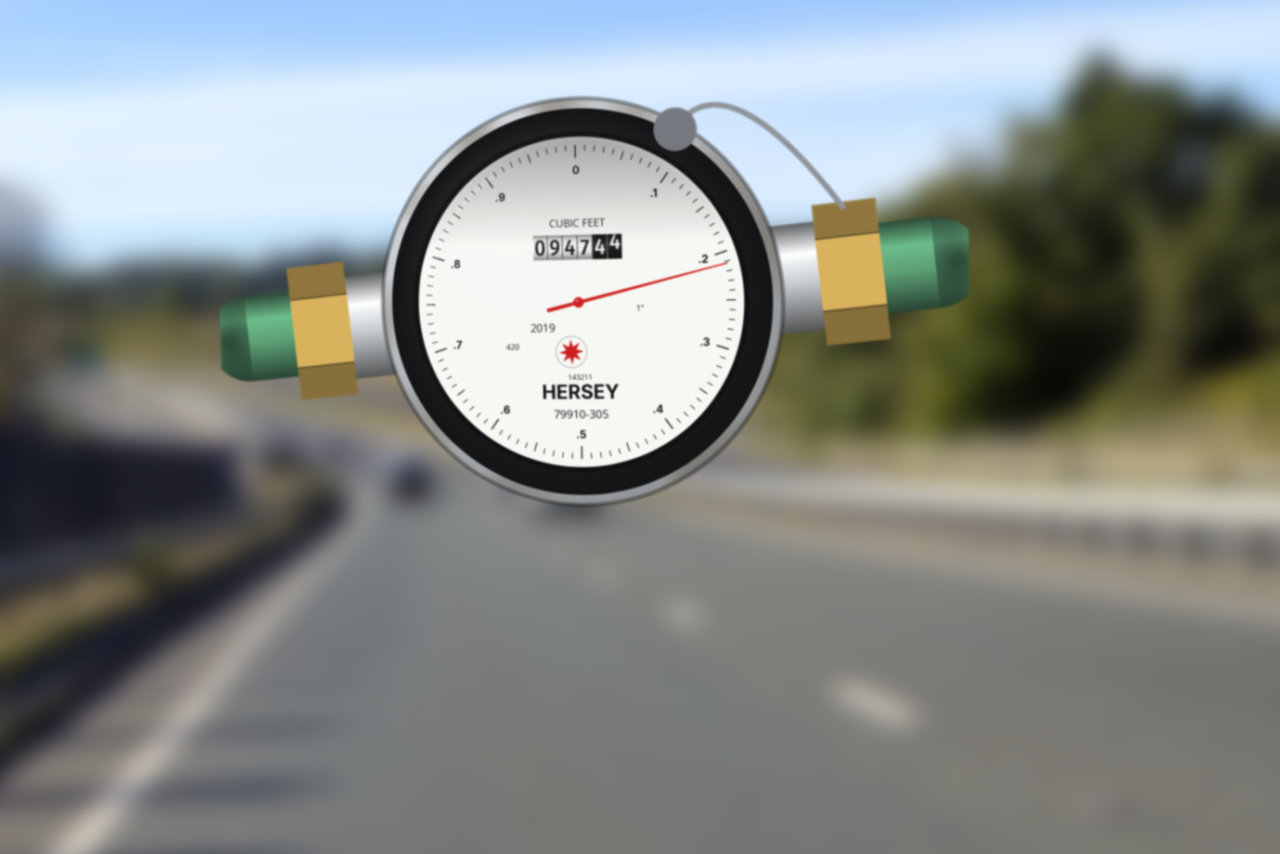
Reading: 94744.21; ft³
